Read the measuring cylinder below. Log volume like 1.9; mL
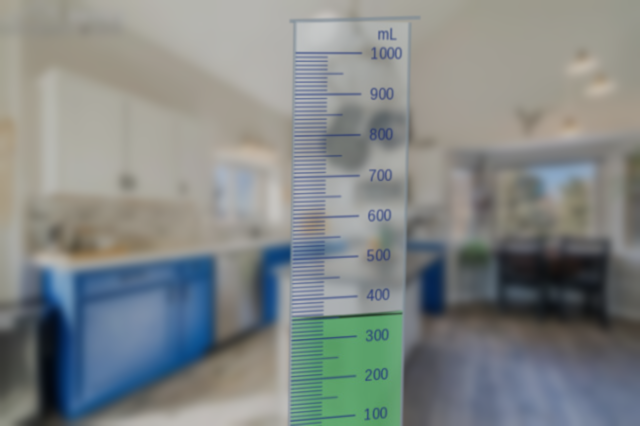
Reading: 350; mL
